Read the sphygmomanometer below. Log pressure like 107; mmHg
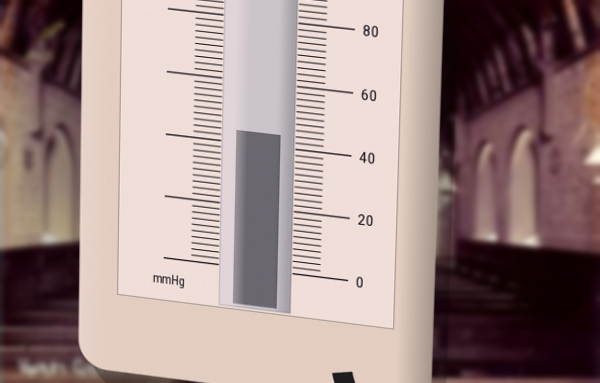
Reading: 44; mmHg
